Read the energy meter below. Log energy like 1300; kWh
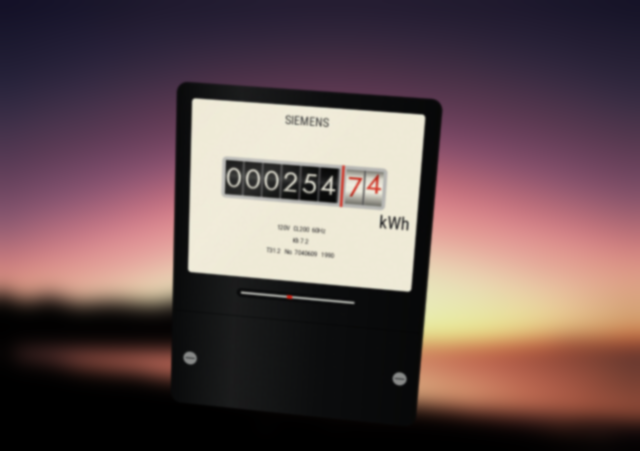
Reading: 254.74; kWh
